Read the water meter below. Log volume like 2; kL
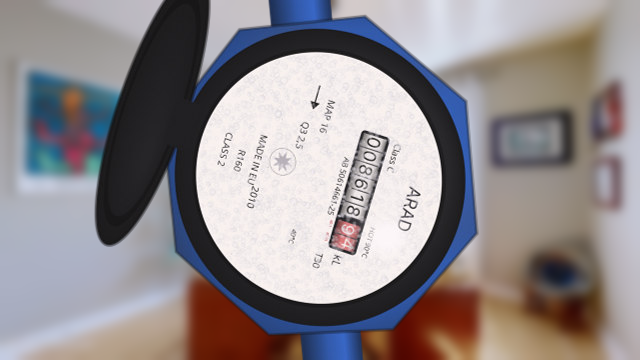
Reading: 8618.94; kL
